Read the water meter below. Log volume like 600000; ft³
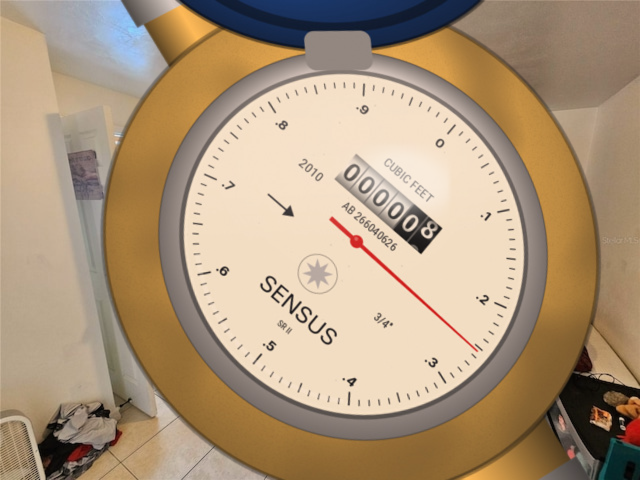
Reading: 8.25; ft³
